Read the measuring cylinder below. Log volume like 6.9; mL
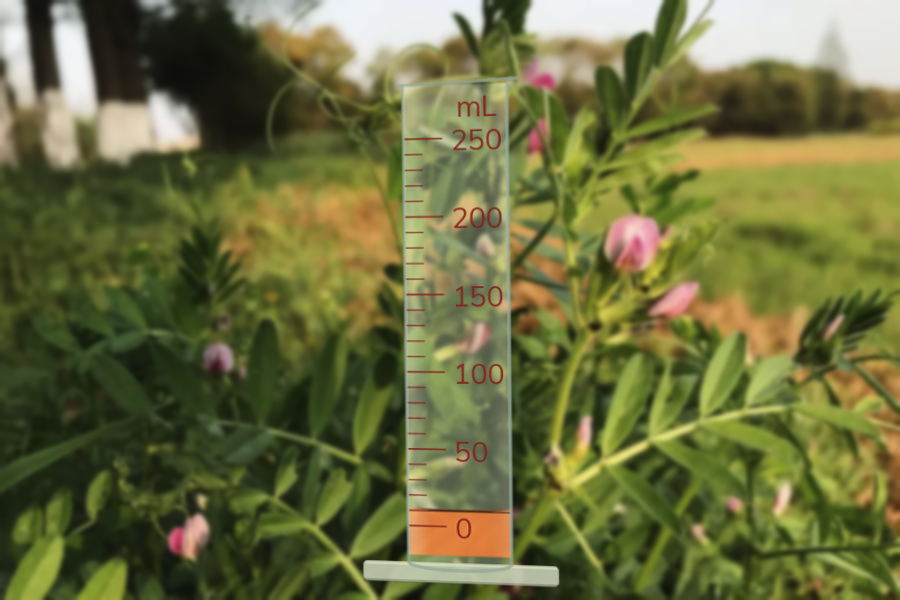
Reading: 10; mL
